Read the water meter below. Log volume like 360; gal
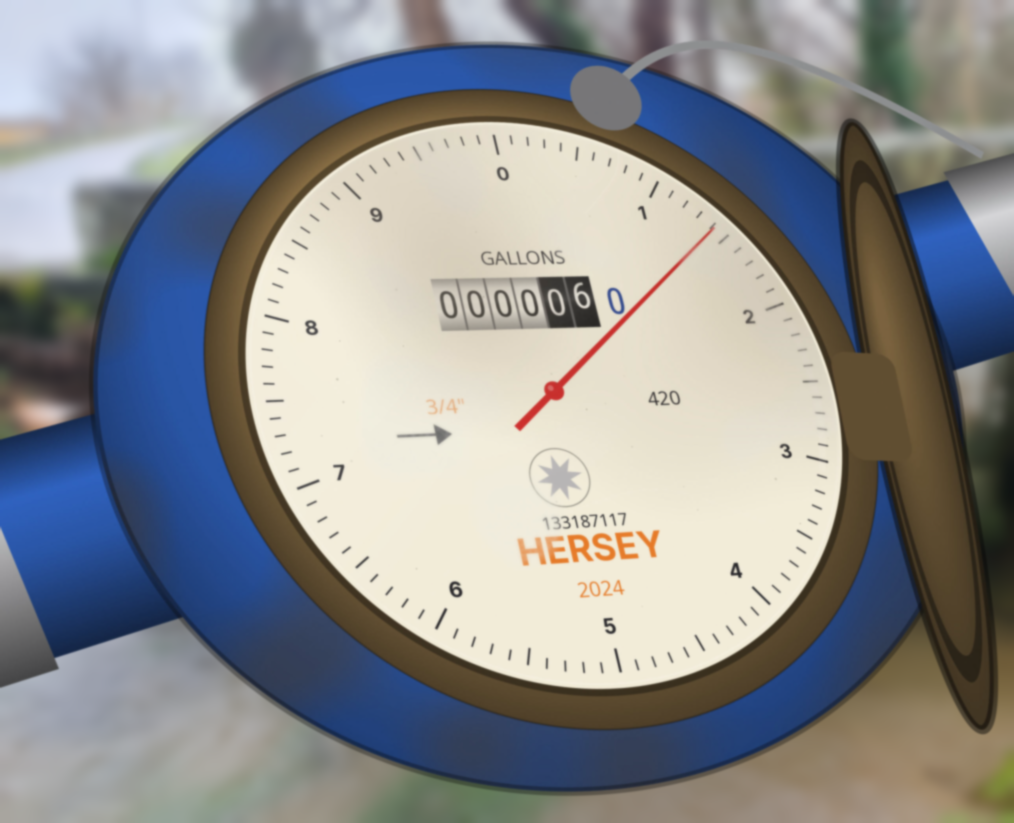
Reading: 61.4; gal
